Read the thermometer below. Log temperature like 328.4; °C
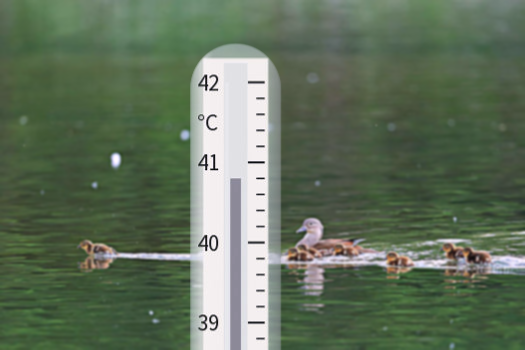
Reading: 40.8; °C
